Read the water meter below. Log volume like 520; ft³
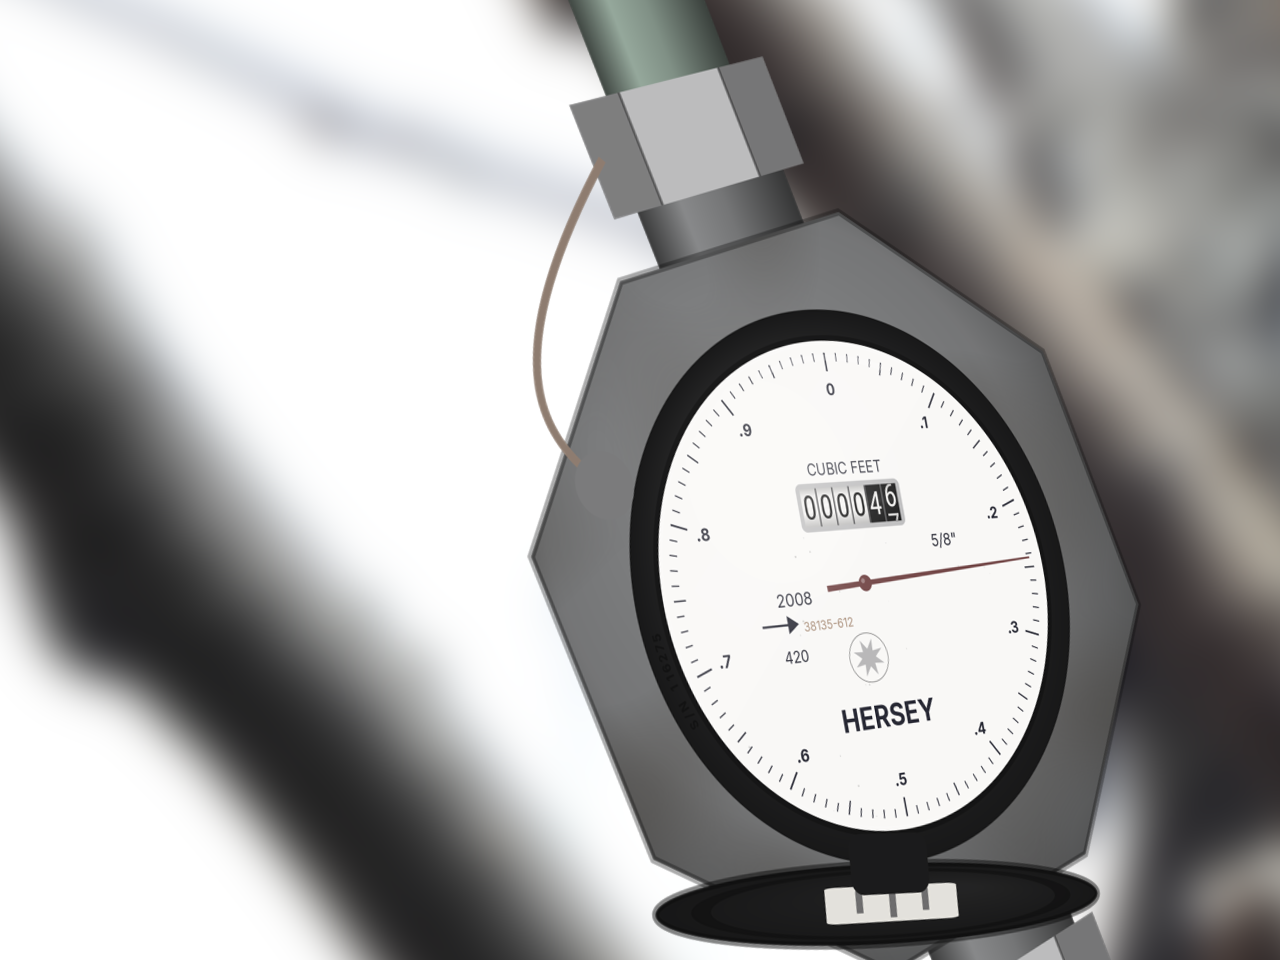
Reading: 46.24; ft³
